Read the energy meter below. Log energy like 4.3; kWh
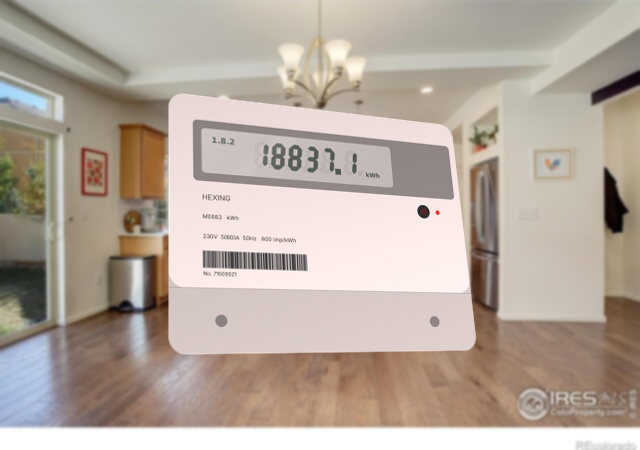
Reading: 18837.1; kWh
